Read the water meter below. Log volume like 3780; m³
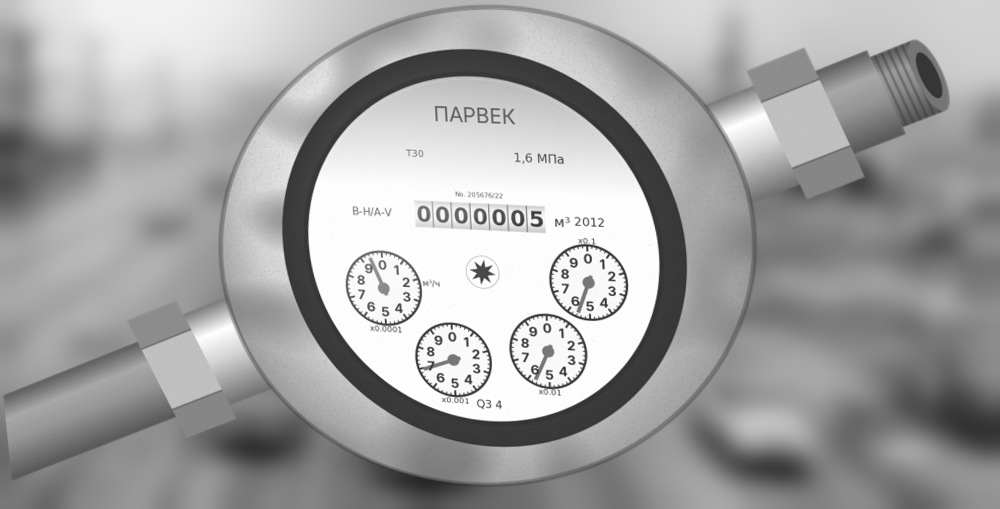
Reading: 5.5569; m³
